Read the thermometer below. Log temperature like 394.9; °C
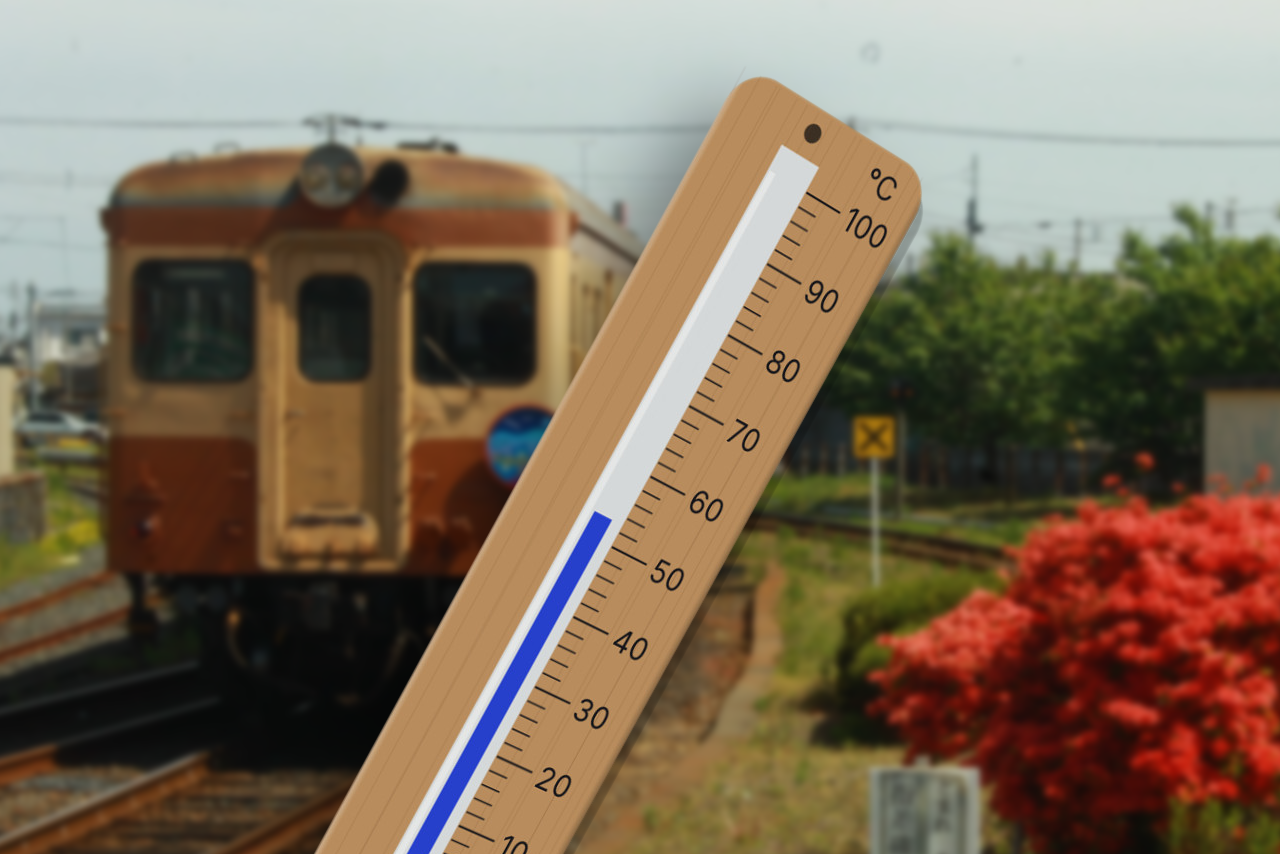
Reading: 53; °C
